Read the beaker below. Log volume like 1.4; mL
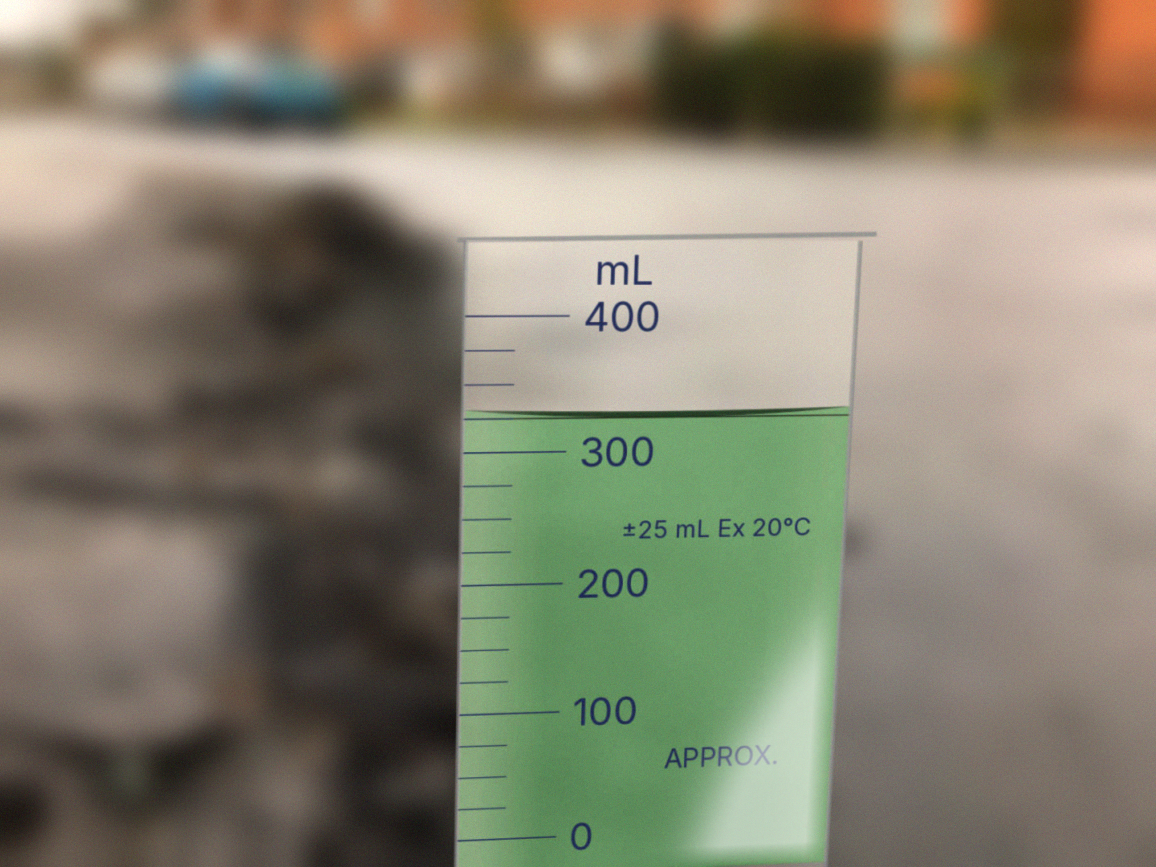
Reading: 325; mL
